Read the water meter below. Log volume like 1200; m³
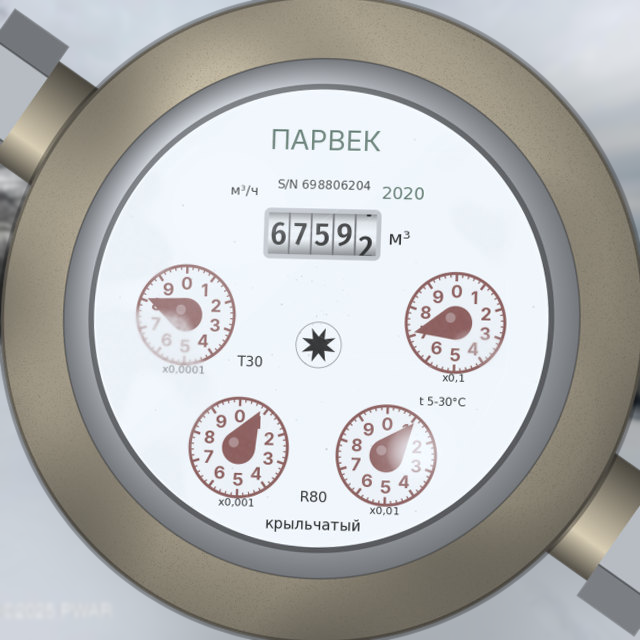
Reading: 67591.7108; m³
